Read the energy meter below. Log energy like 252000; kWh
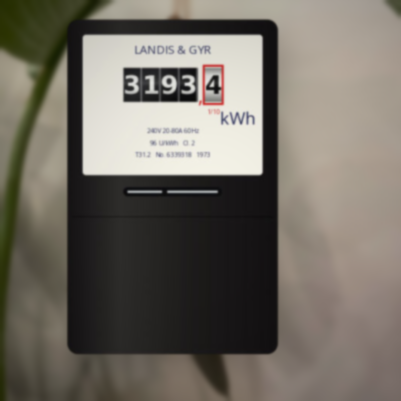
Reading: 3193.4; kWh
